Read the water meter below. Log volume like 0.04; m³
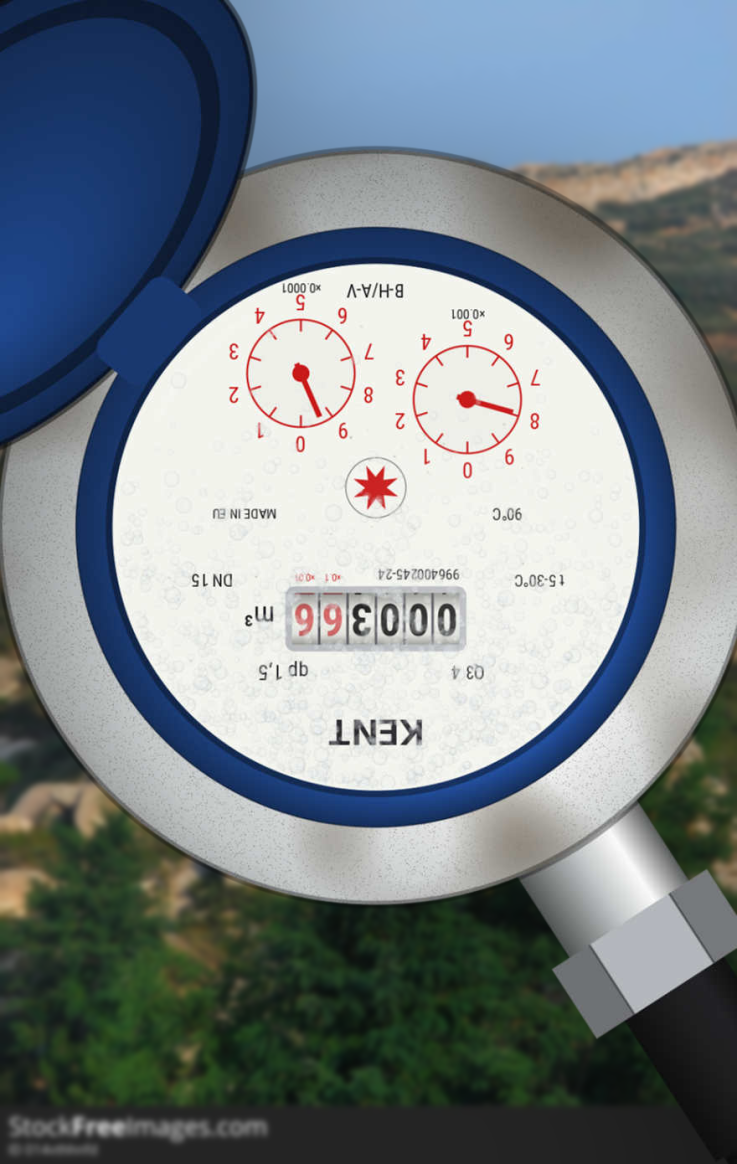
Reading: 3.6679; m³
